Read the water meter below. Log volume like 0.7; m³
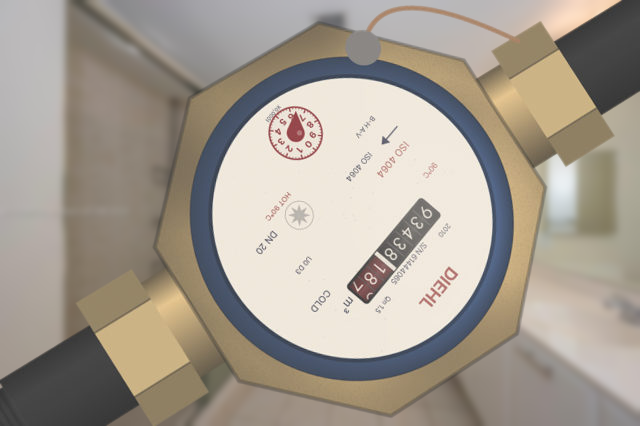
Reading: 93438.1866; m³
